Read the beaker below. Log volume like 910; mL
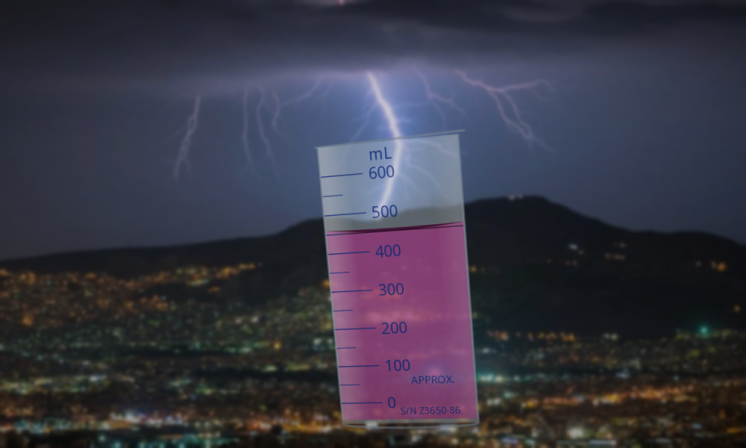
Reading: 450; mL
